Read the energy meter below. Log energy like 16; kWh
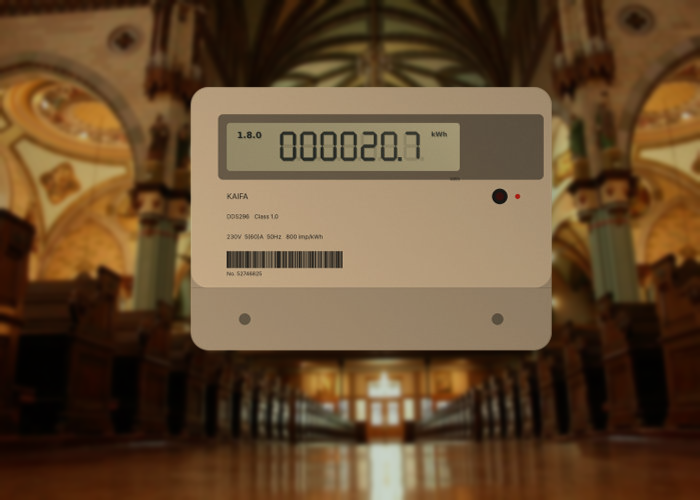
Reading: 20.7; kWh
